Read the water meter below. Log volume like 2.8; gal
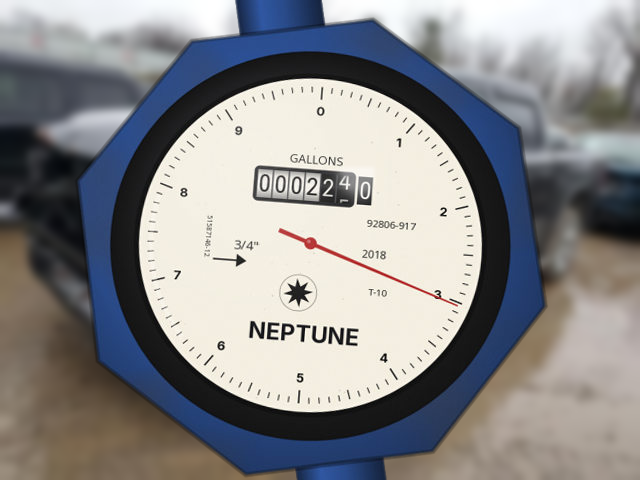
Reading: 2243.0; gal
